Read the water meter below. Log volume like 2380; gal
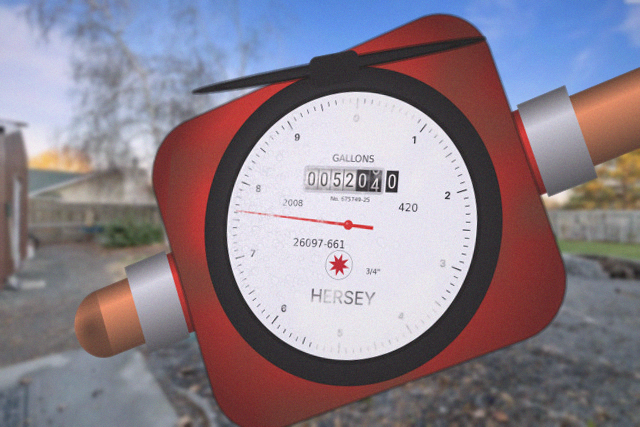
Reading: 52037.6; gal
